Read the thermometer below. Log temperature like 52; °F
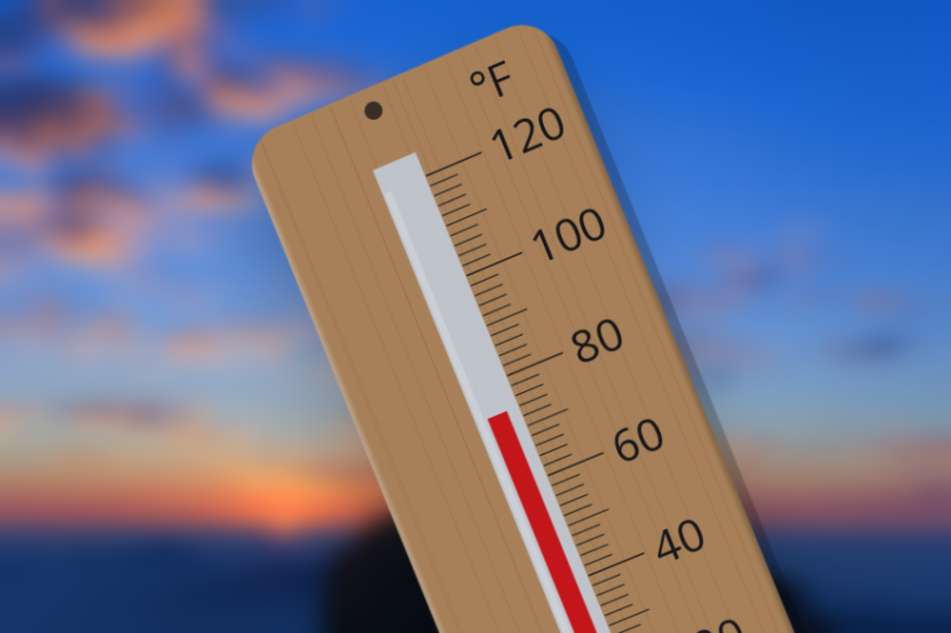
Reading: 74; °F
